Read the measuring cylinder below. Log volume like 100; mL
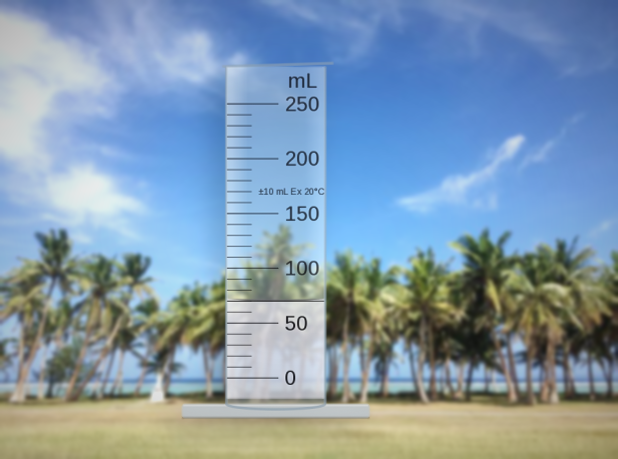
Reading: 70; mL
